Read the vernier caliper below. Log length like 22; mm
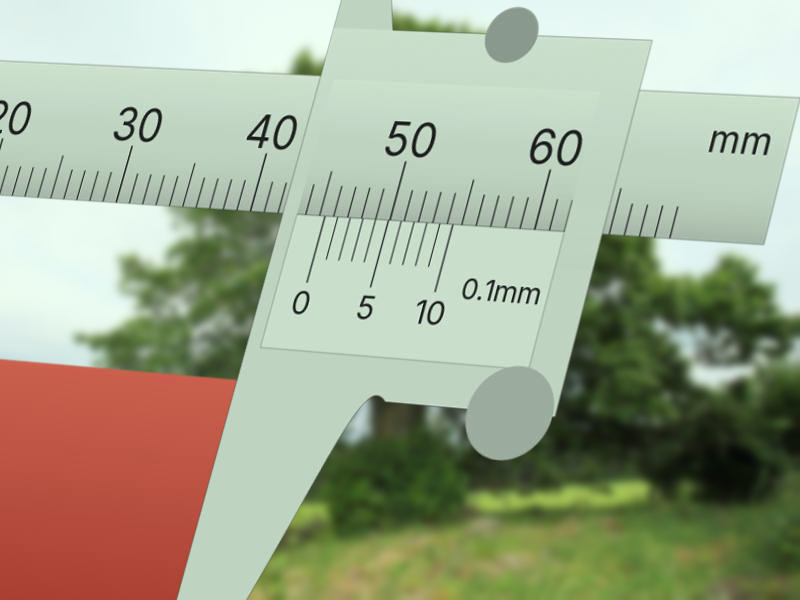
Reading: 45.4; mm
